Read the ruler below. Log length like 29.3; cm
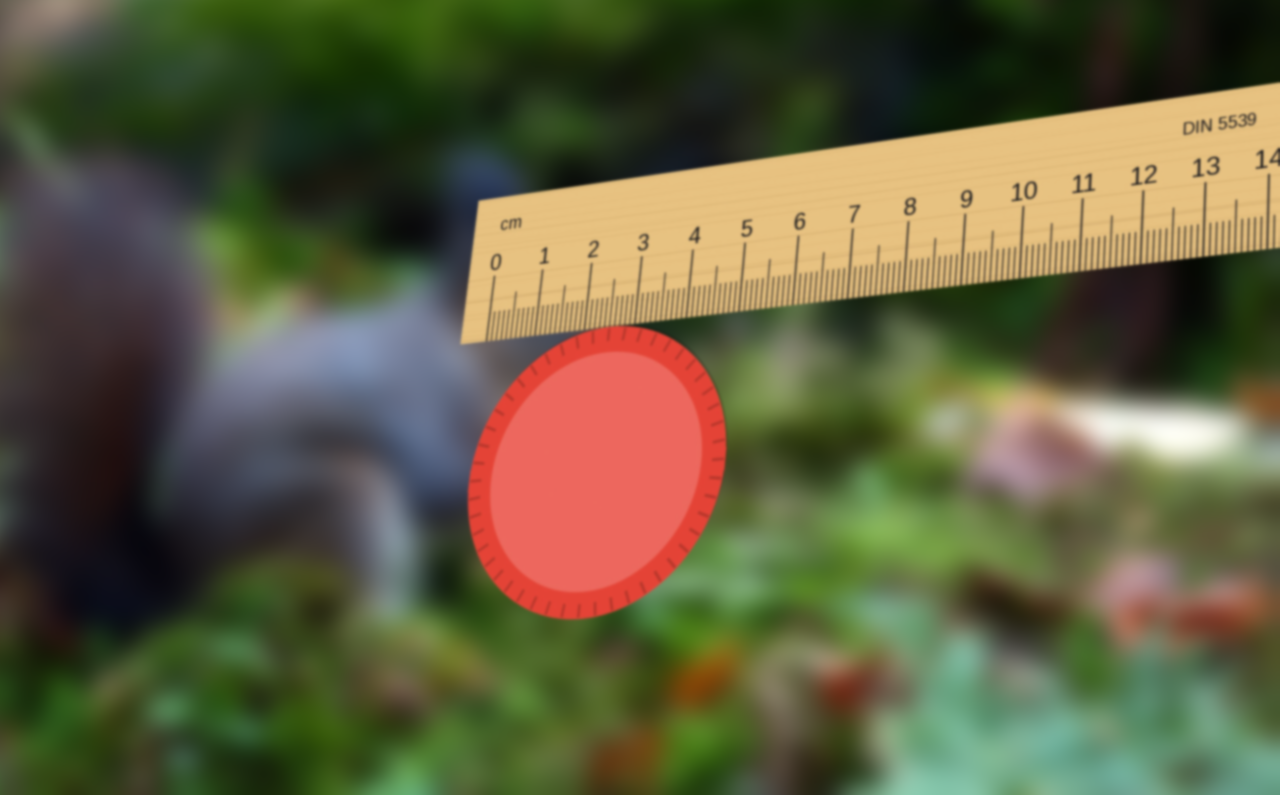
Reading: 5; cm
